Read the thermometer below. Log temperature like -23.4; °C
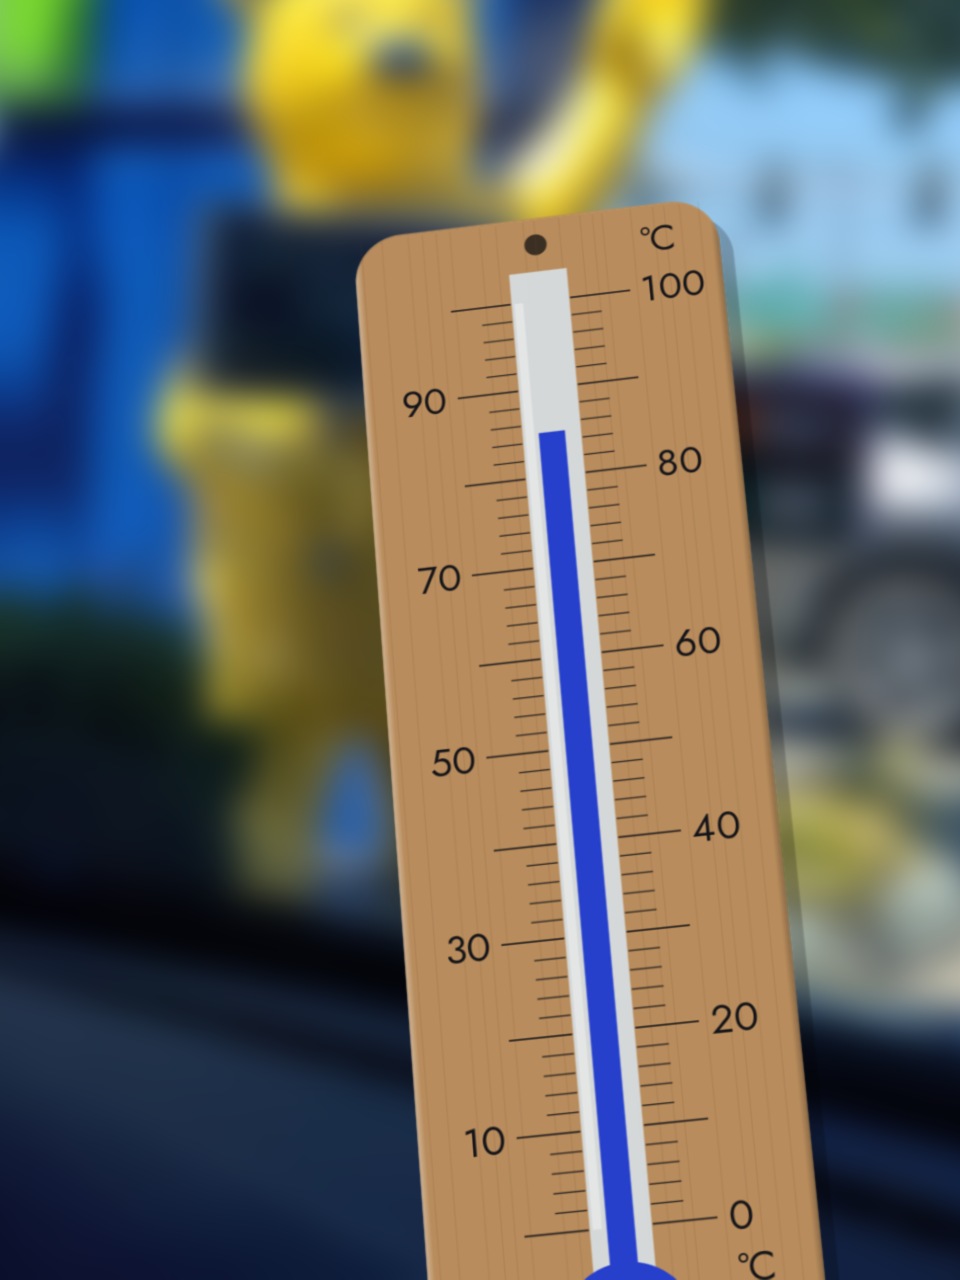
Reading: 85; °C
